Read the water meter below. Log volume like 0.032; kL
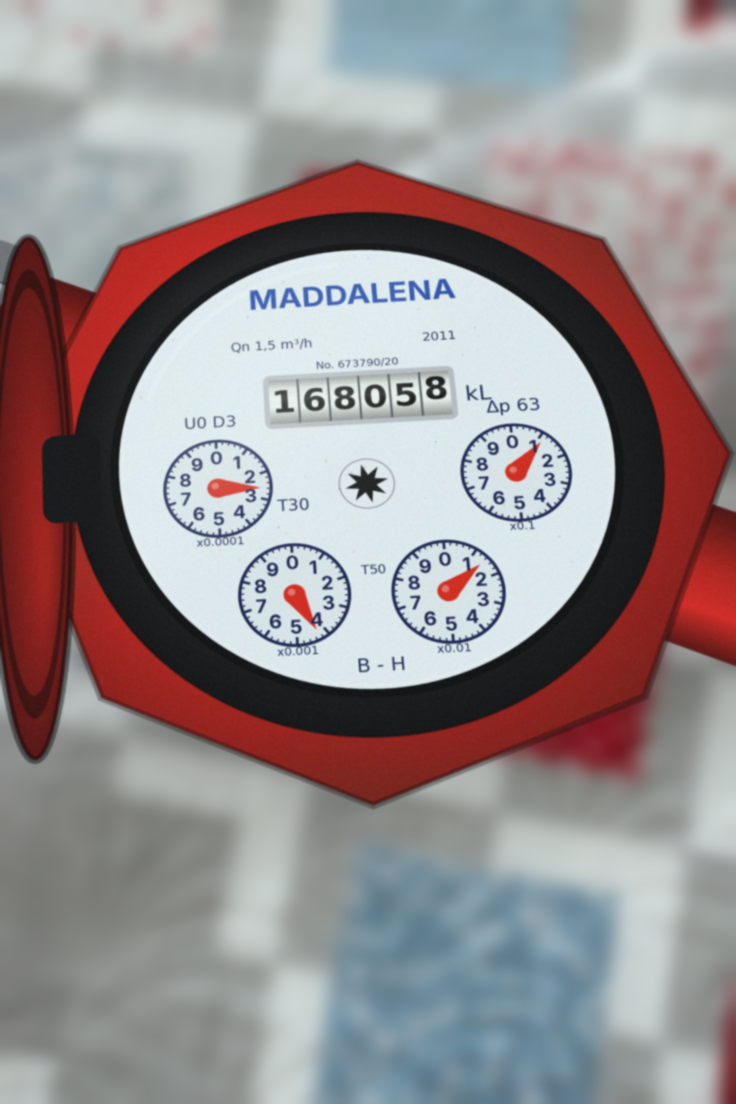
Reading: 168058.1142; kL
